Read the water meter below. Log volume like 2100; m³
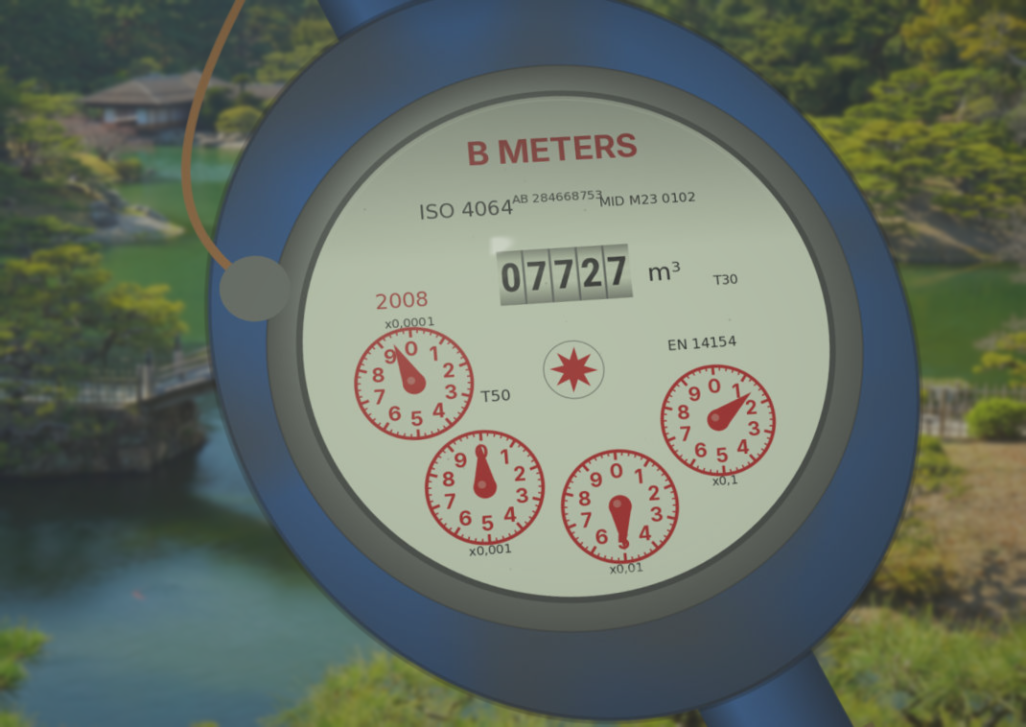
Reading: 7727.1499; m³
